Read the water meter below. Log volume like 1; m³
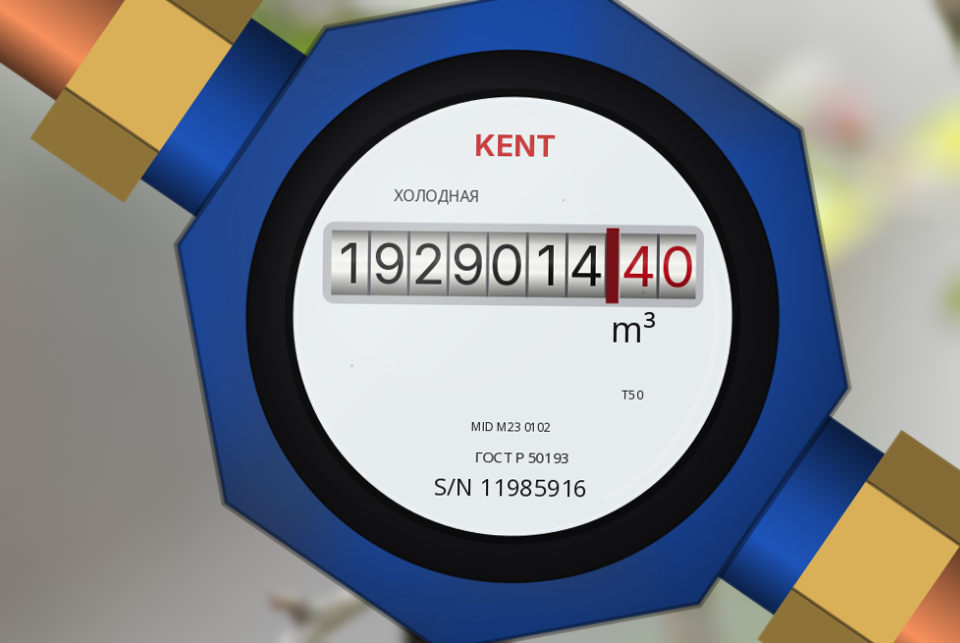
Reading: 1929014.40; m³
